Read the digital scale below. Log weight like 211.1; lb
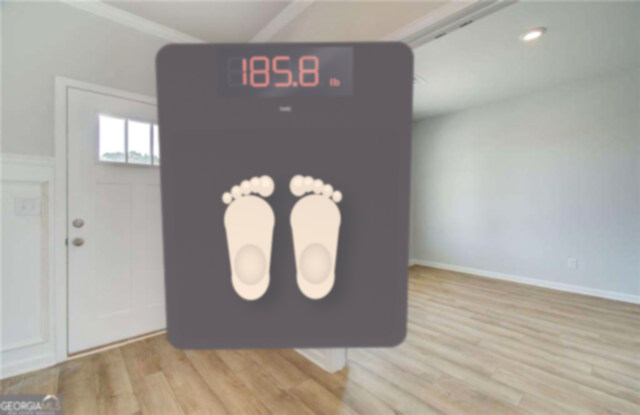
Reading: 185.8; lb
